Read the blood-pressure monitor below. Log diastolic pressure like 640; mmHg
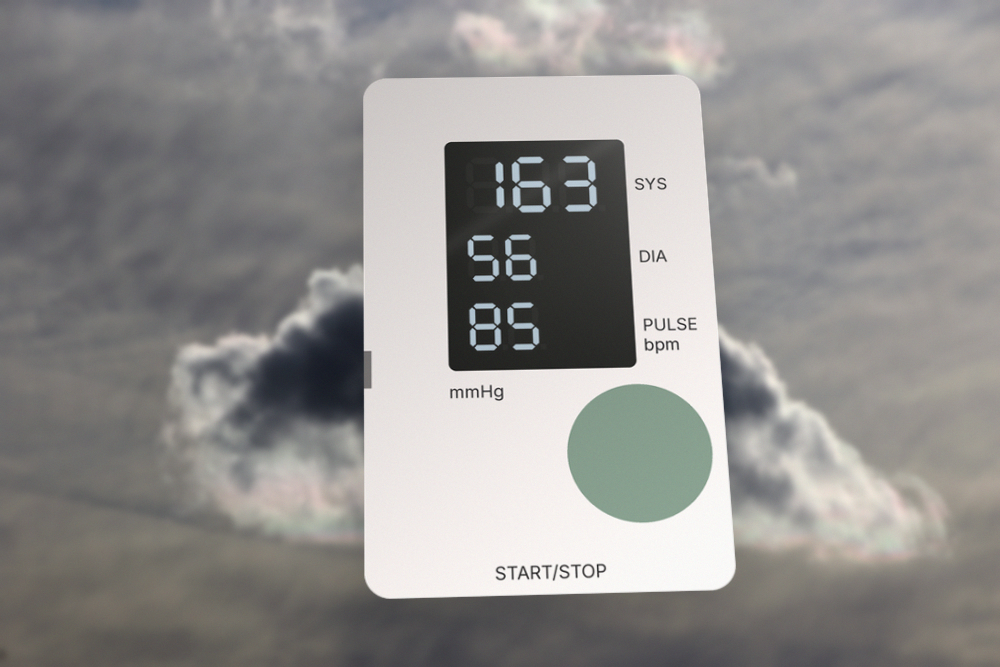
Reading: 56; mmHg
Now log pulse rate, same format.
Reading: 85; bpm
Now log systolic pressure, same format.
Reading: 163; mmHg
